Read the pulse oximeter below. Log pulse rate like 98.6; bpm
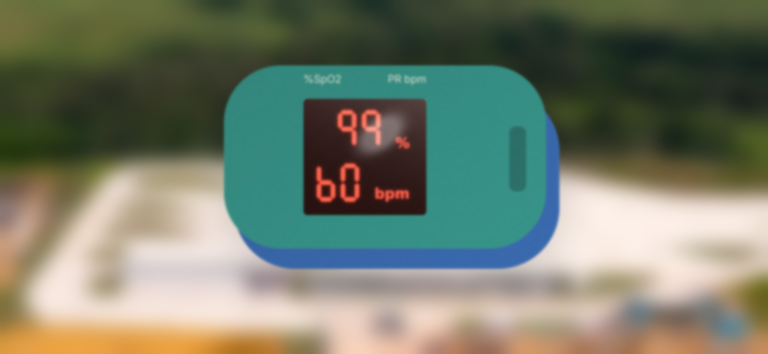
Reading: 60; bpm
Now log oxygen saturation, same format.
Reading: 99; %
